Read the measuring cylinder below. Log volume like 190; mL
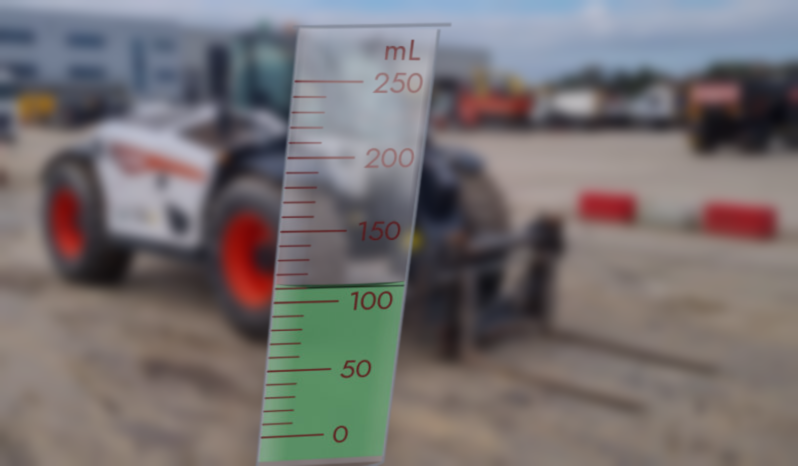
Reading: 110; mL
